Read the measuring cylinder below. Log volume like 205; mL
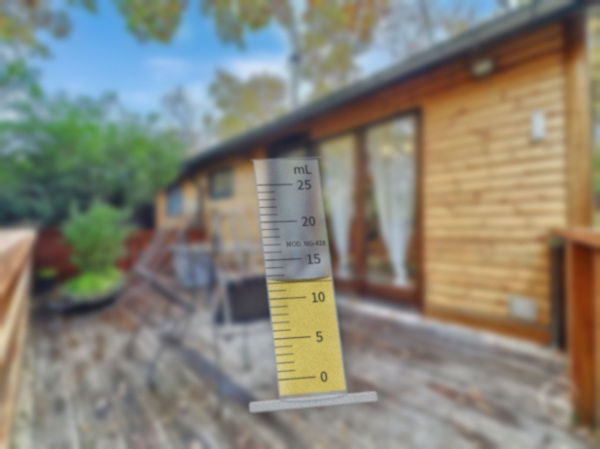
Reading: 12; mL
